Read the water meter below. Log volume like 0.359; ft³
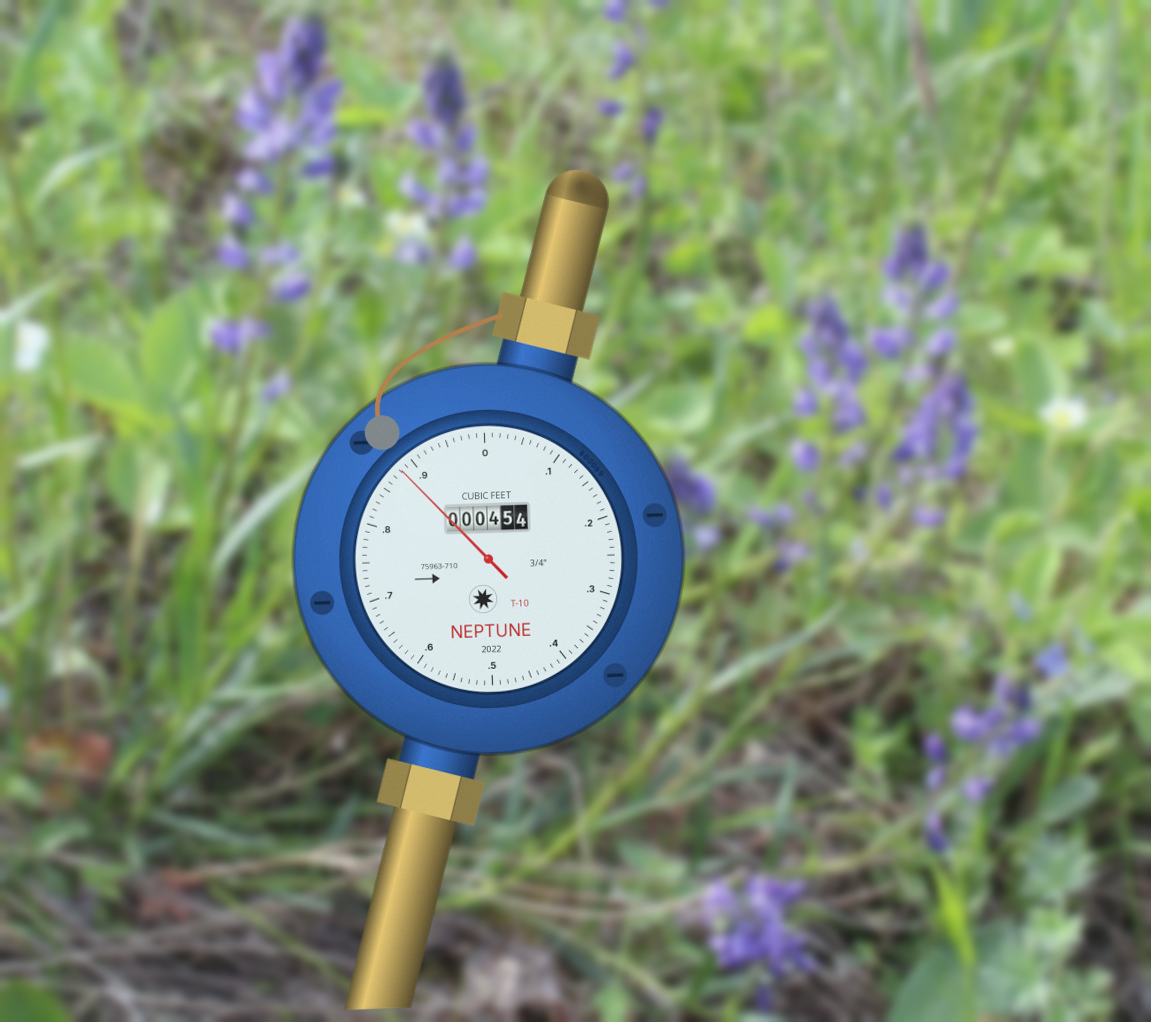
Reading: 453.88; ft³
